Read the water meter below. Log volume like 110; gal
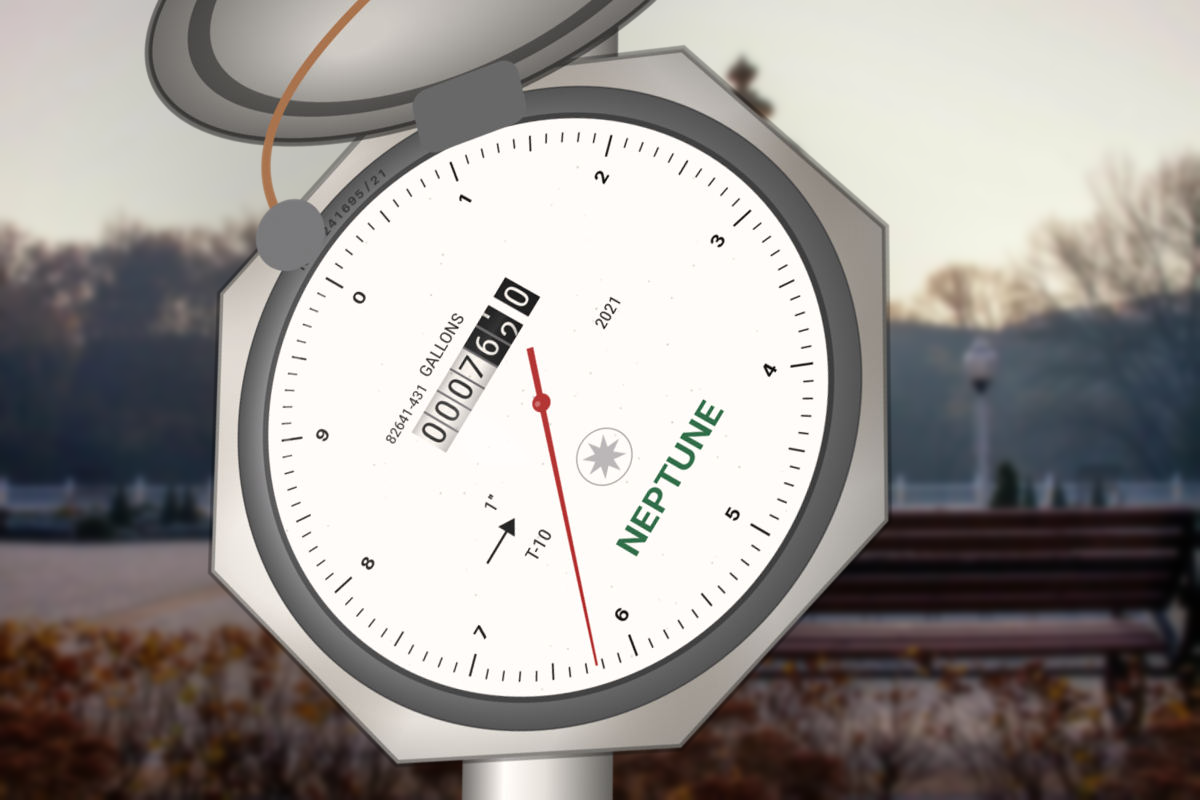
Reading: 7616.2; gal
